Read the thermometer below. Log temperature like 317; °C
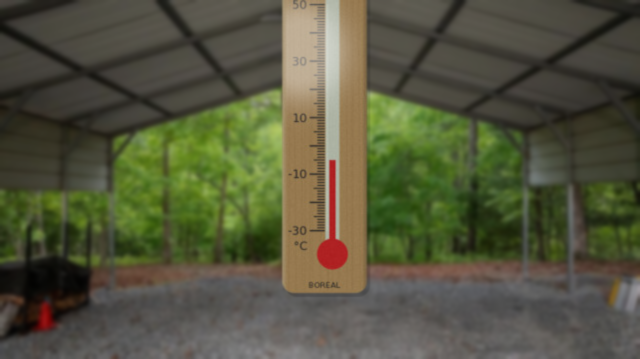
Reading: -5; °C
